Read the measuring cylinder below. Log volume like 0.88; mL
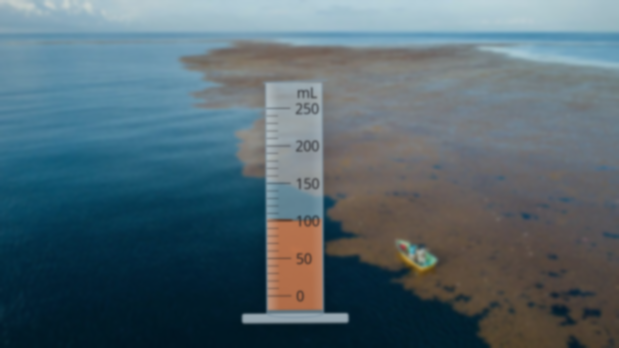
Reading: 100; mL
